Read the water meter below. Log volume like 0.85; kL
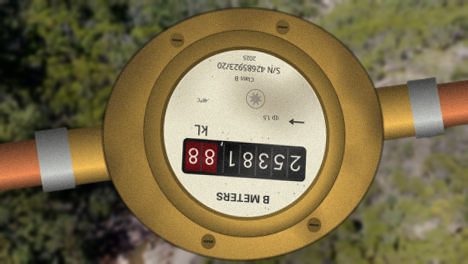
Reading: 25381.88; kL
